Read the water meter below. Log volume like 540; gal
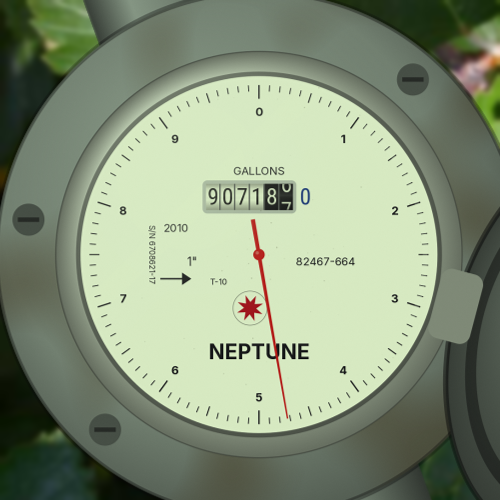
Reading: 9071864.7; gal
